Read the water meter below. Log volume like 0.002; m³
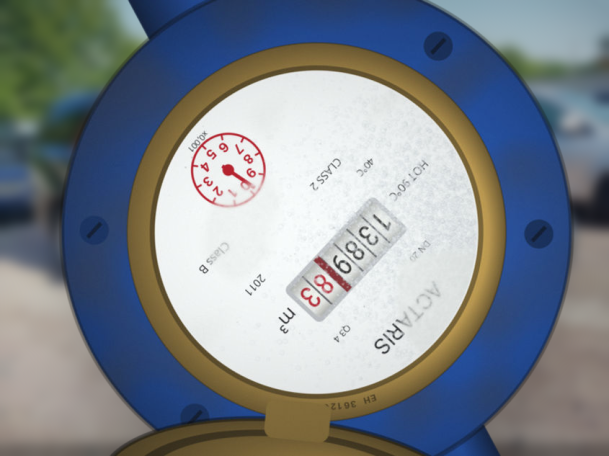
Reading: 1389.829; m³
